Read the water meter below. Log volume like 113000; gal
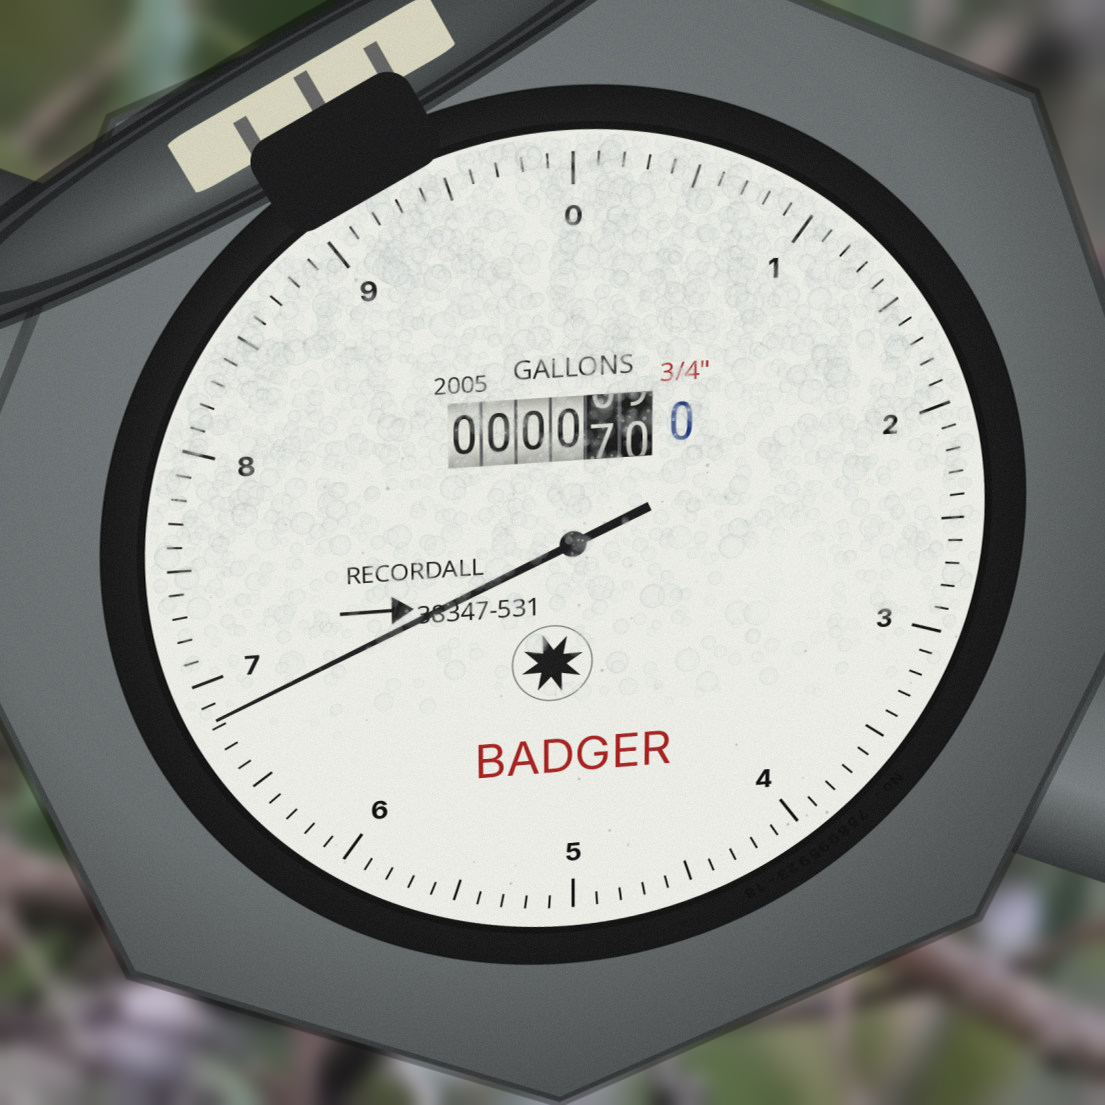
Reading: 696.8; gal
